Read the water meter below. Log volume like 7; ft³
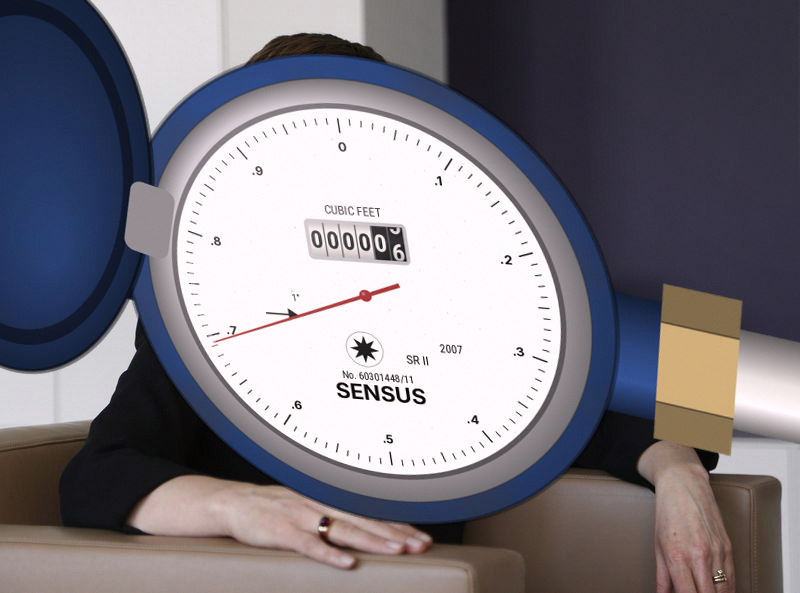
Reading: 5.69; ft³
